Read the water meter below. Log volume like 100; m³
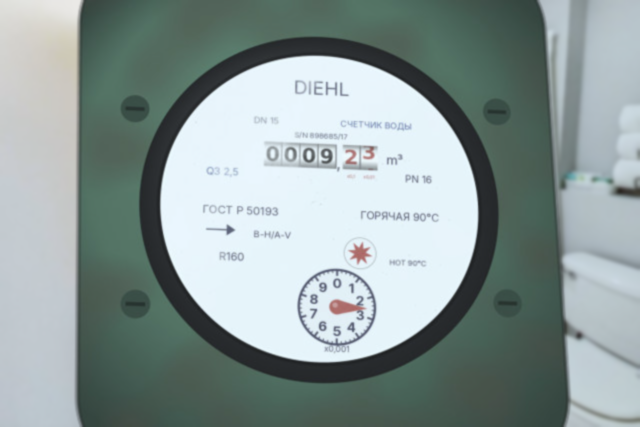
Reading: 9.232; m³
